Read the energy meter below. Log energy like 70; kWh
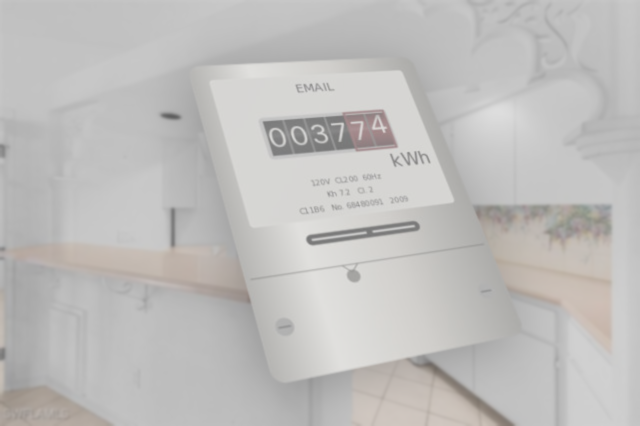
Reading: 37.74; kWh
